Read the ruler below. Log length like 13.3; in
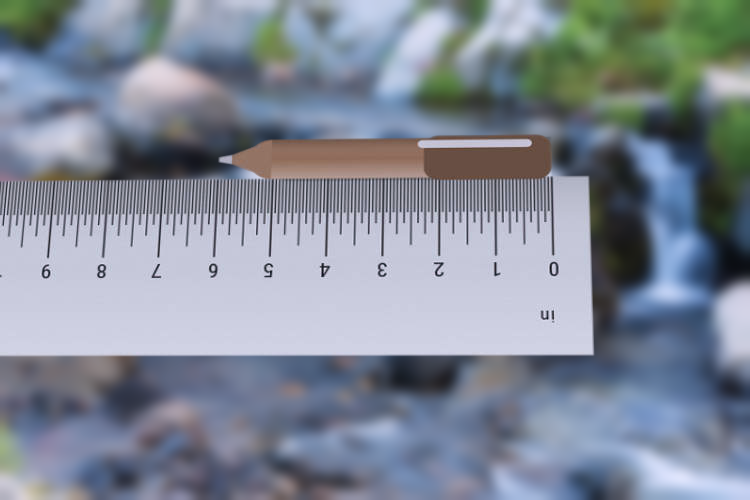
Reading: 6; in
